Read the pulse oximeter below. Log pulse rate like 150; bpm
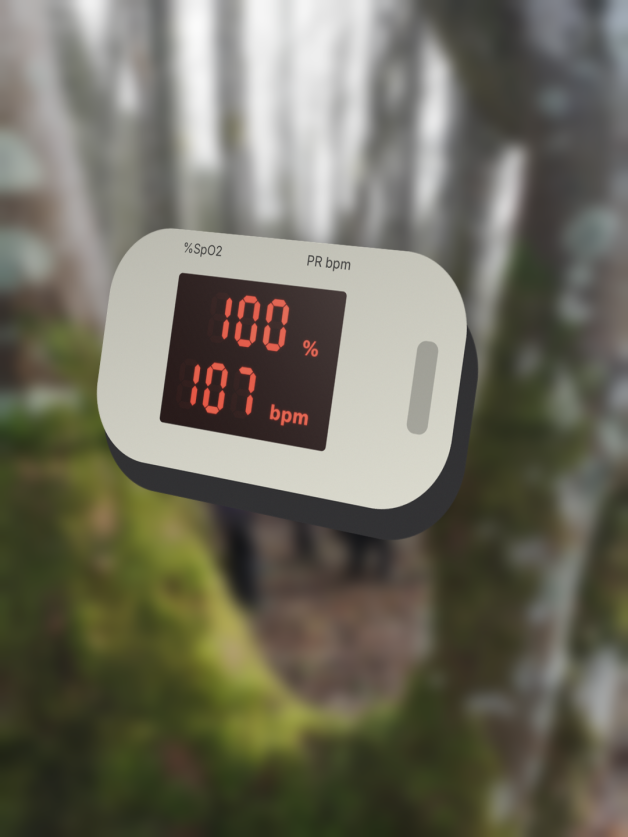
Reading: 107; bpm
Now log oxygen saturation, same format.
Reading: 100; %
